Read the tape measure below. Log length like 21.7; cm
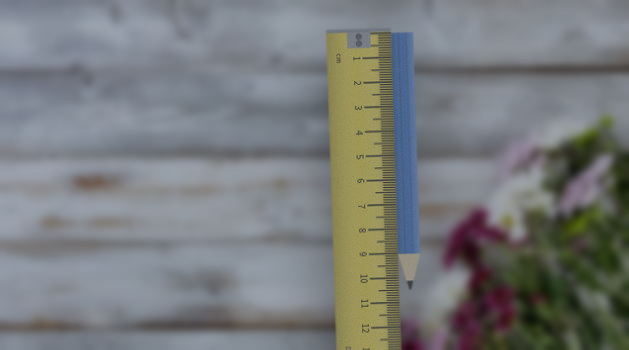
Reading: 10.5; cm
